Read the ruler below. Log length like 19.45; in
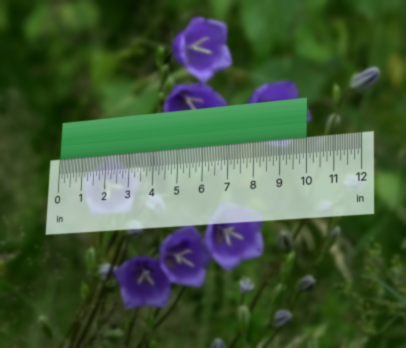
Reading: 10; in
